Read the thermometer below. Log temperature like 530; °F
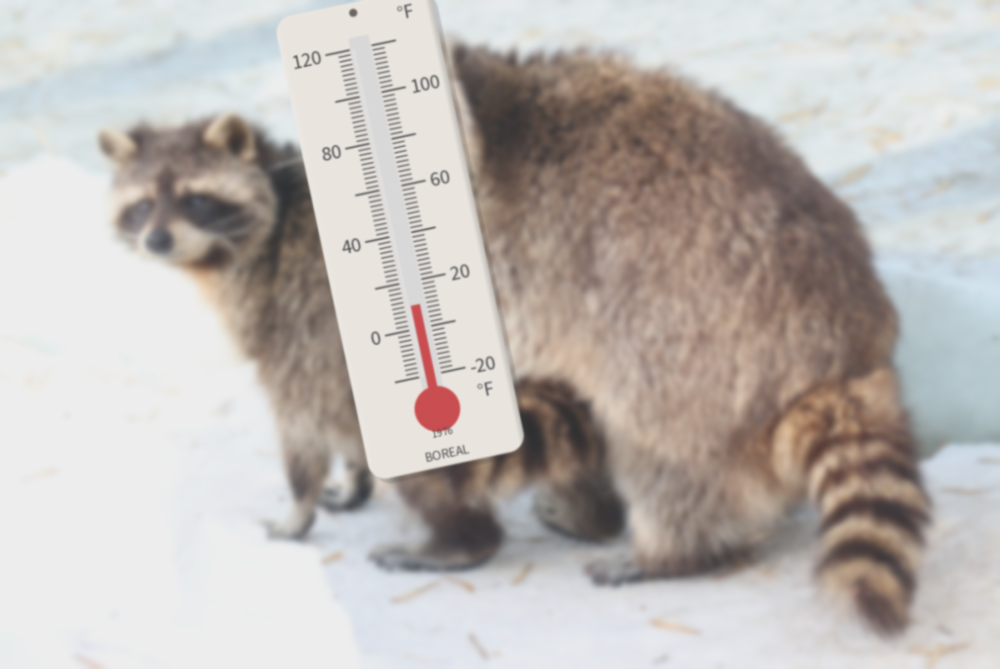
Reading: 10; °F
